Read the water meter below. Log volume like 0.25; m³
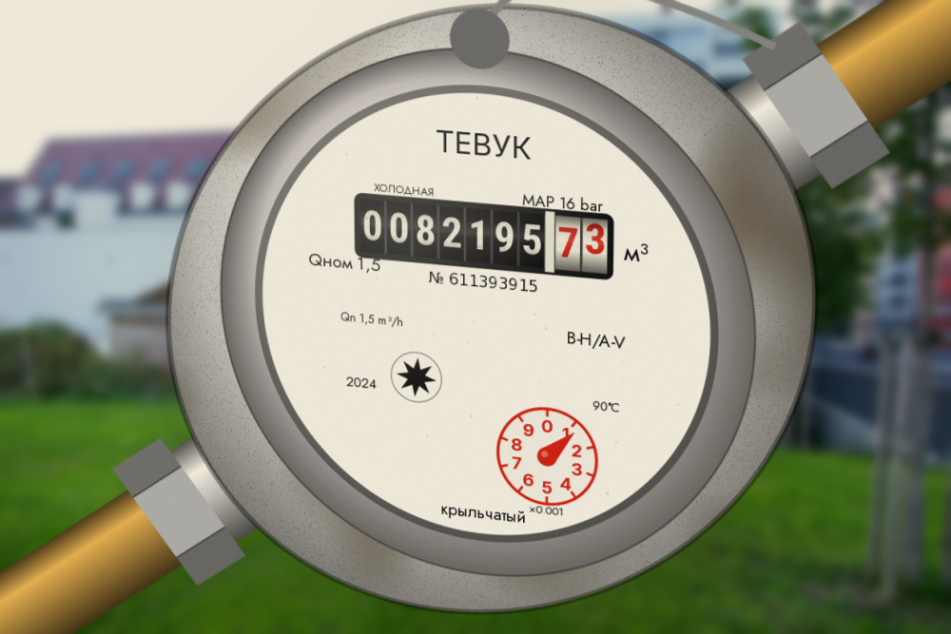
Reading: 82195.731; m³
